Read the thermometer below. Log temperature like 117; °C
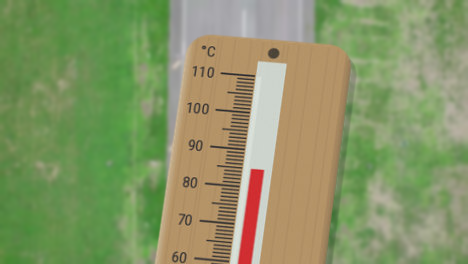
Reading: 85; °C
